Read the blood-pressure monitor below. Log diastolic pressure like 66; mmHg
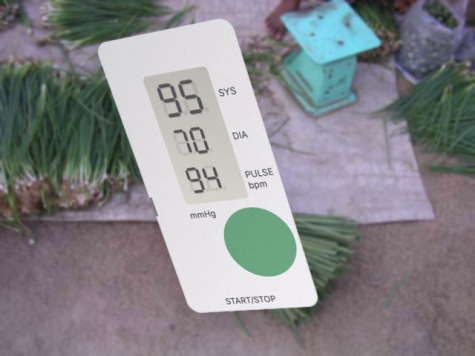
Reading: 70; mmHg
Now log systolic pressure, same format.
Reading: 95; mmHg
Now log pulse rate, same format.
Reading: 94; bpm
